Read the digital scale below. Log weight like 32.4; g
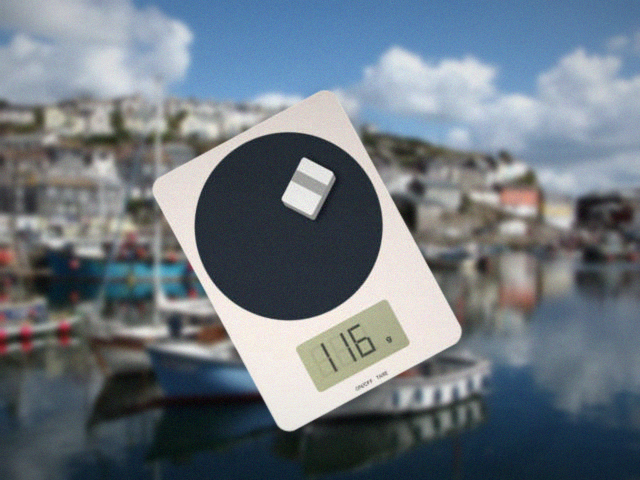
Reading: 116; g
